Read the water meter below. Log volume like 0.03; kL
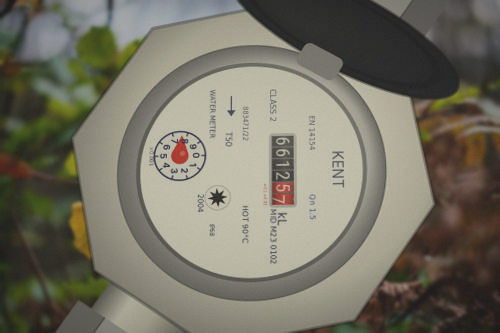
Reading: 6612.567; kL
